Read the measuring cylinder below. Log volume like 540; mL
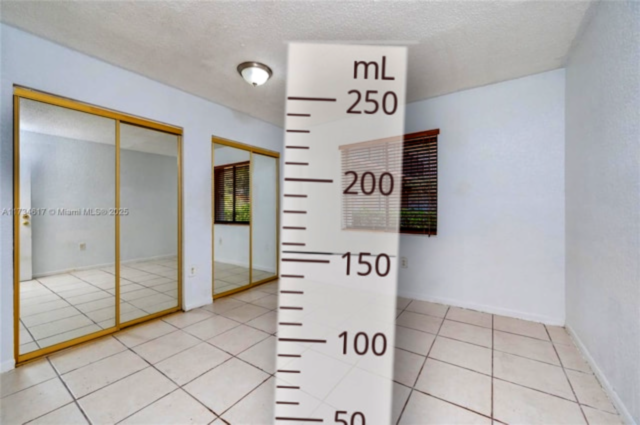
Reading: 155; mL
